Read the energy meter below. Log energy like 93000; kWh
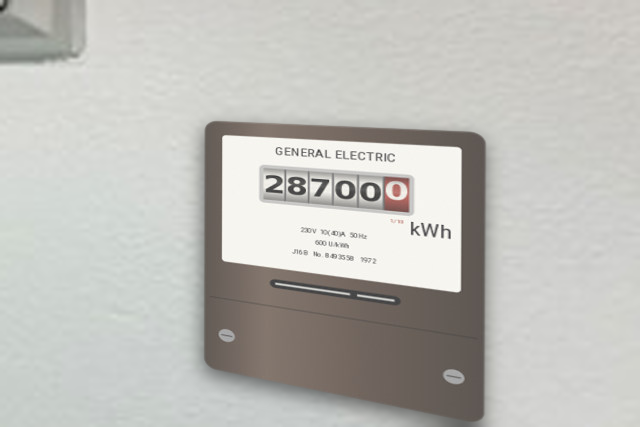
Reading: 28700.0; kWh
